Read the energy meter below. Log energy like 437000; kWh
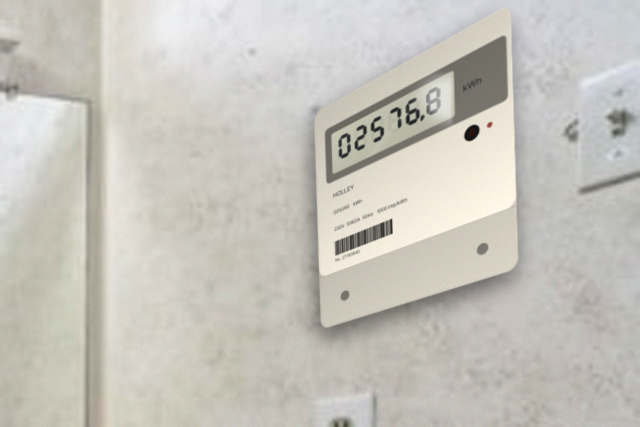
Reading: 2576.8; kWh
